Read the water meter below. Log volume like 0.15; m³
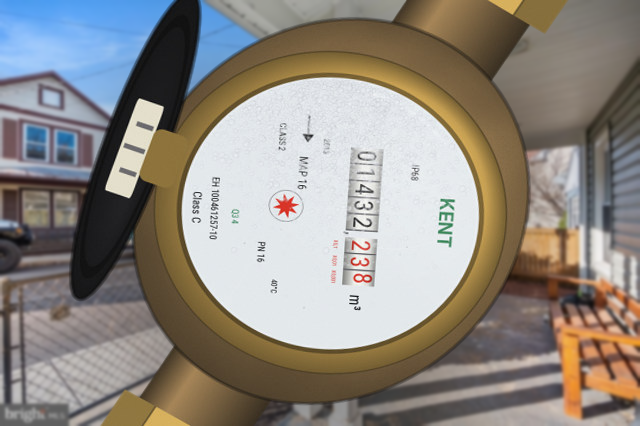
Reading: 1432.238; m³
